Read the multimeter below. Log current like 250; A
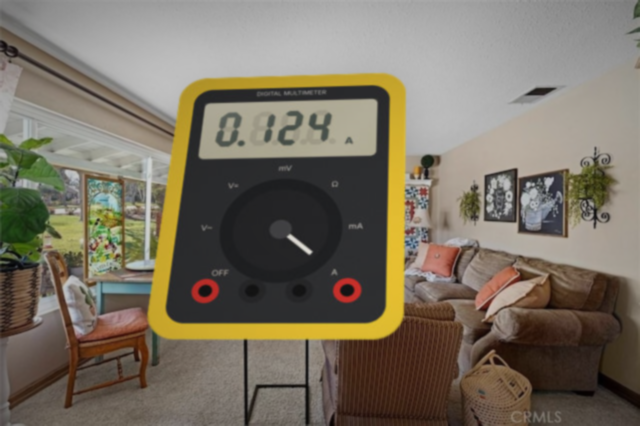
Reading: 0.124; A
